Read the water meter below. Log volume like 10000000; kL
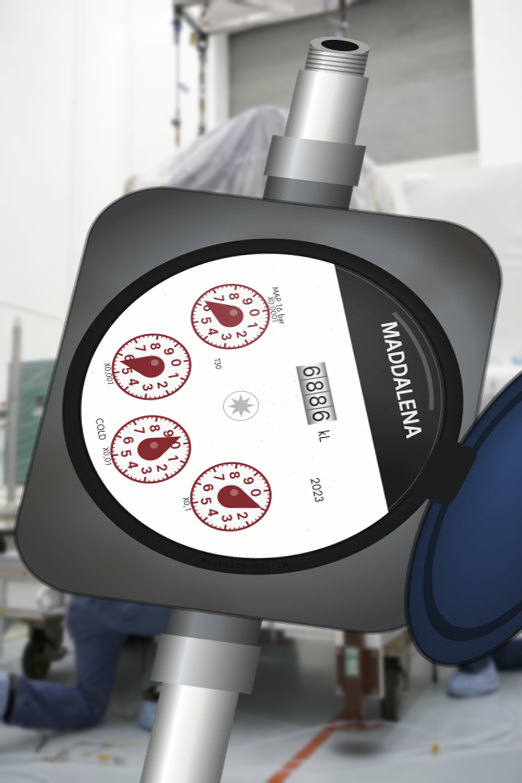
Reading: 6886.0956; kL
